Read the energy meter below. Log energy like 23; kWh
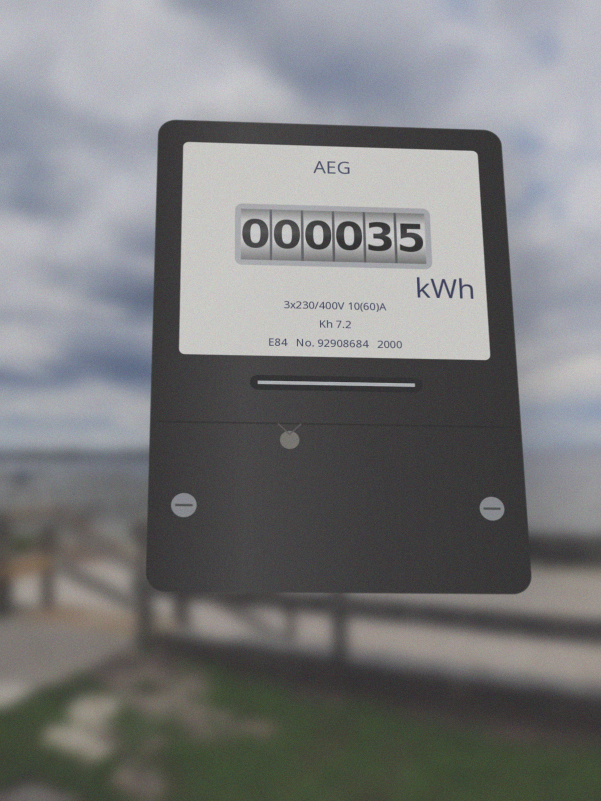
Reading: 35; kWh
